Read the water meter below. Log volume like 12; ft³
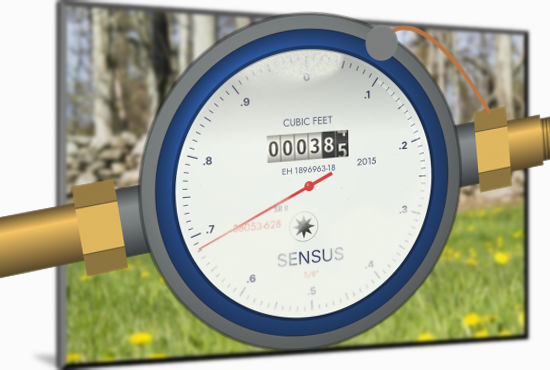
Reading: 384.68; ft³
